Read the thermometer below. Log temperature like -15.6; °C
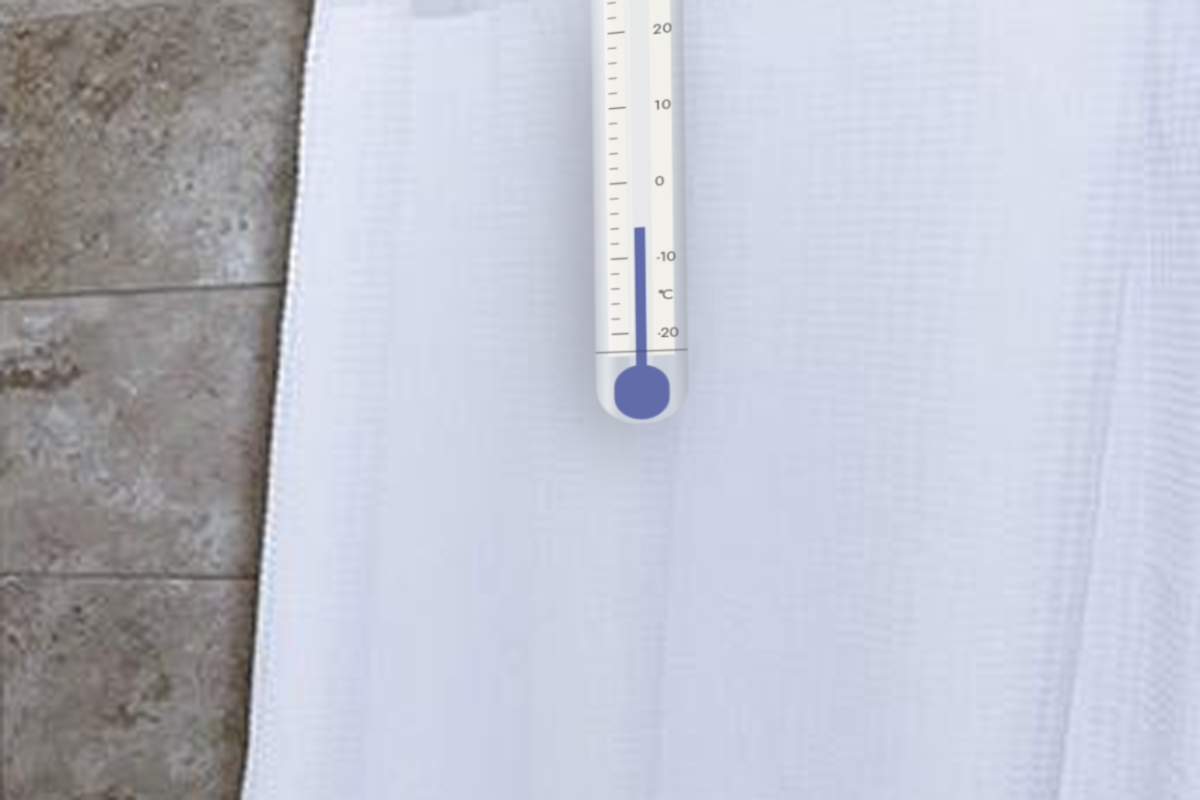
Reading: -6; °C
